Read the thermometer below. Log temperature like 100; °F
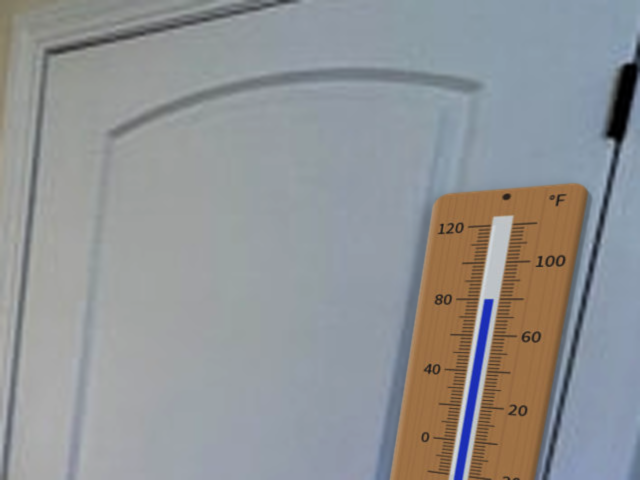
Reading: 80; °F
